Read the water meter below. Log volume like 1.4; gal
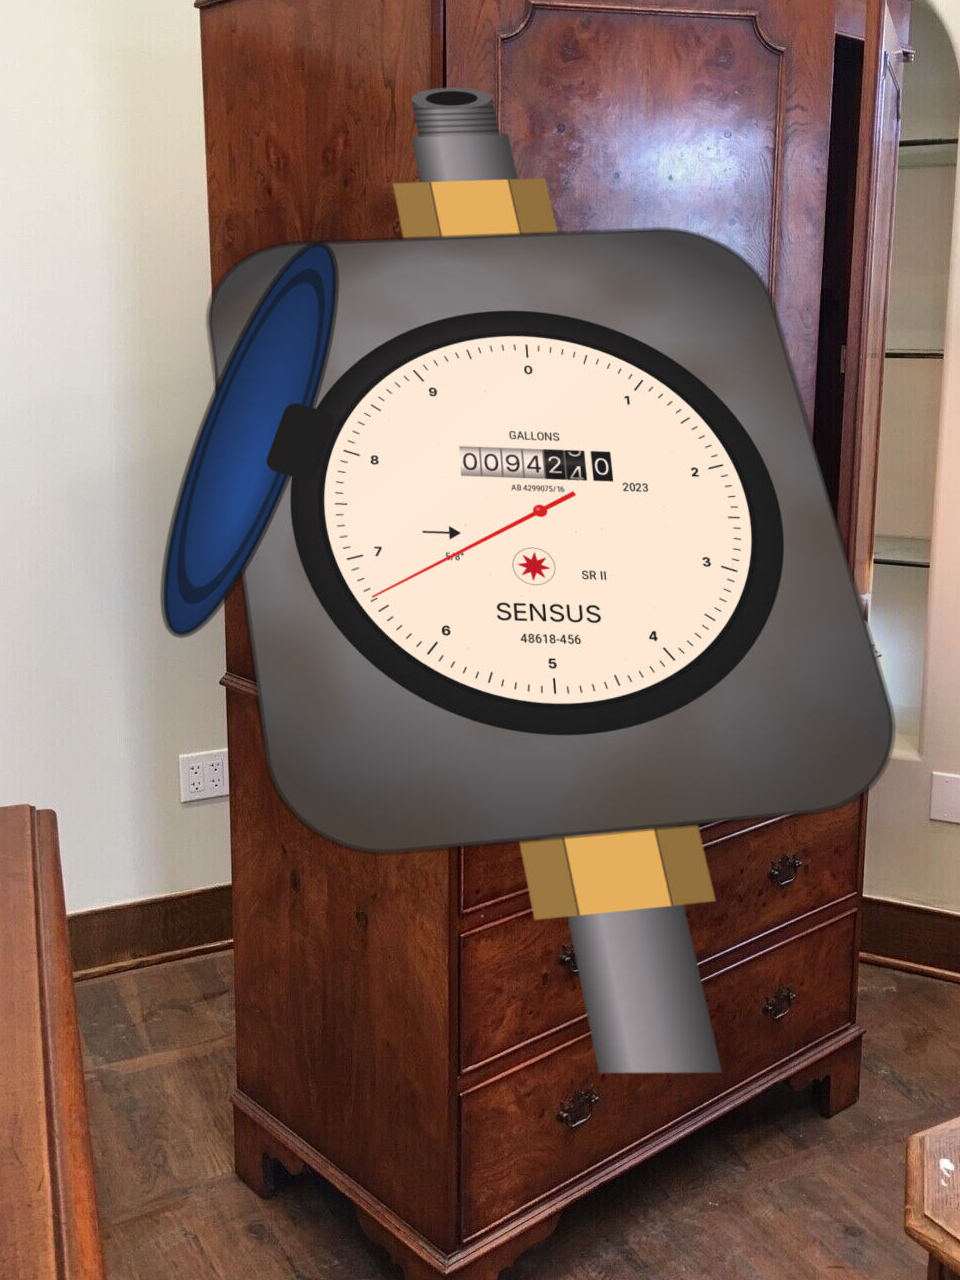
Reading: 94236.6; gal
